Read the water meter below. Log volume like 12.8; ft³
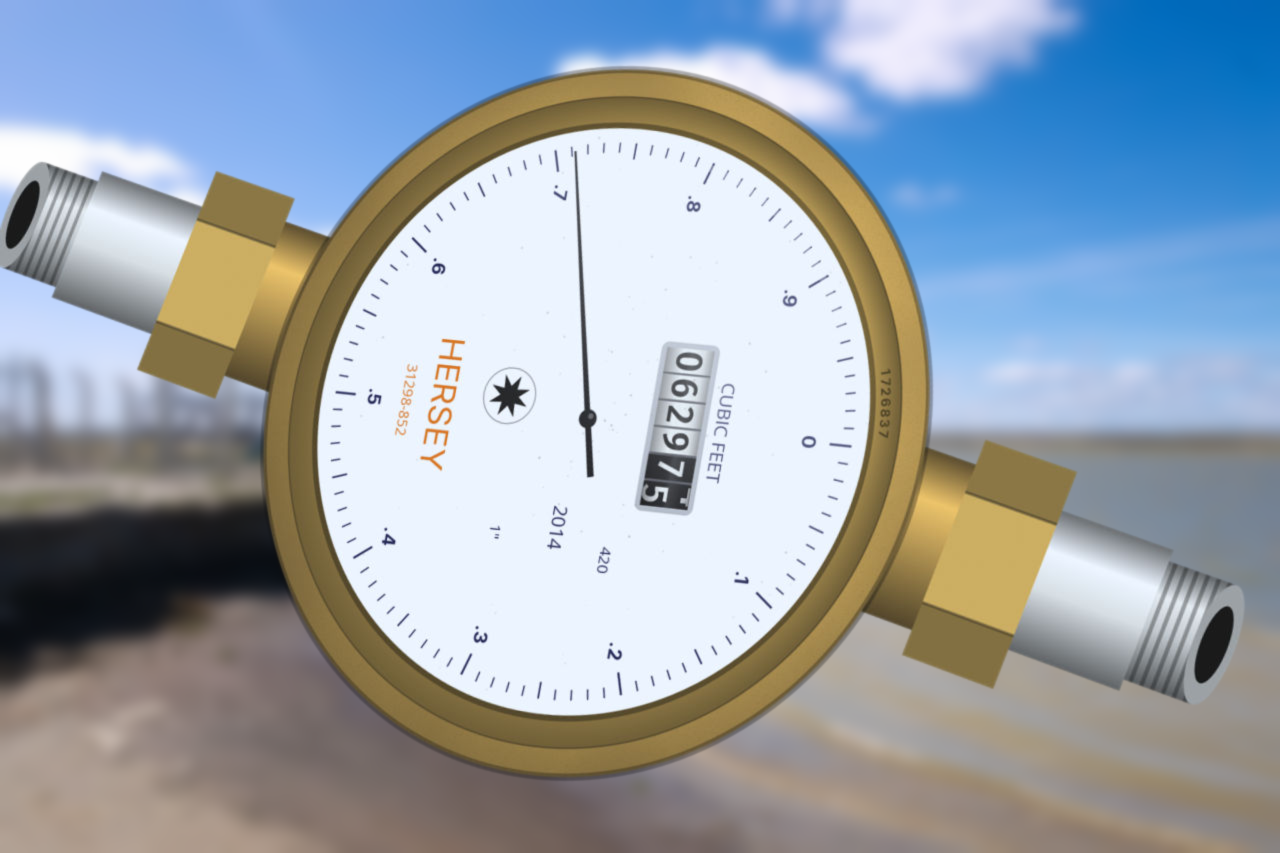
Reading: 62974.71; ft³
